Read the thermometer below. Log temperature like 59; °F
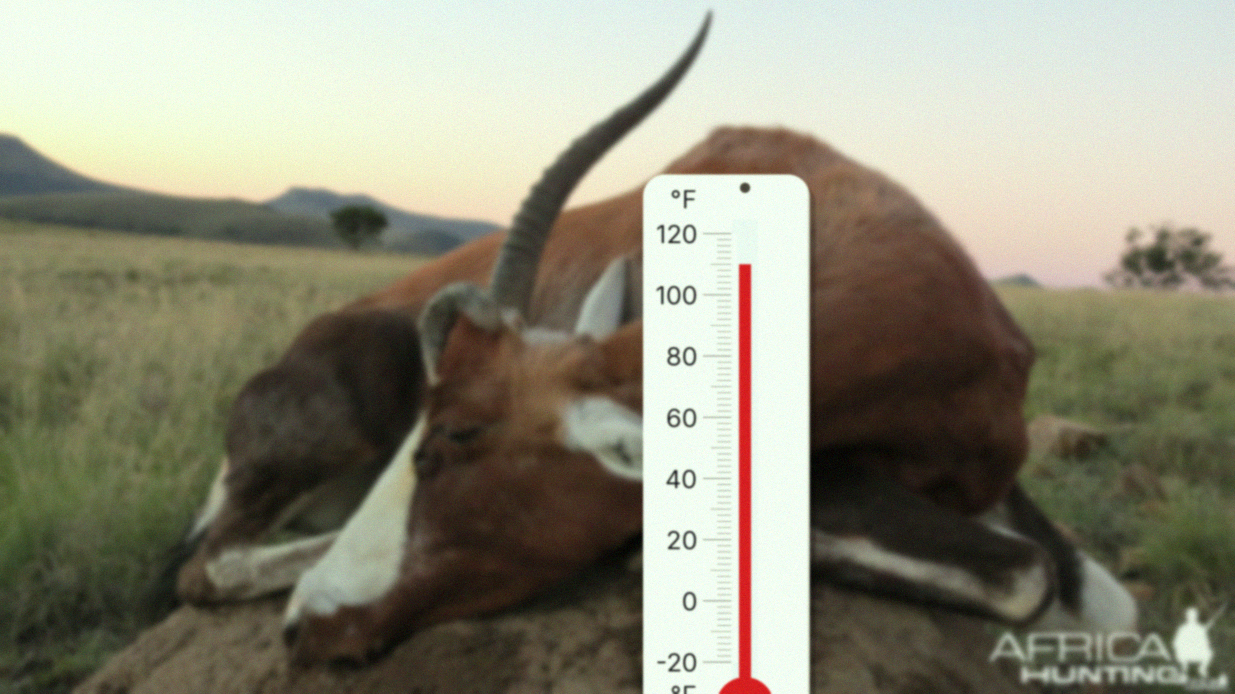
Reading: 110; °F
